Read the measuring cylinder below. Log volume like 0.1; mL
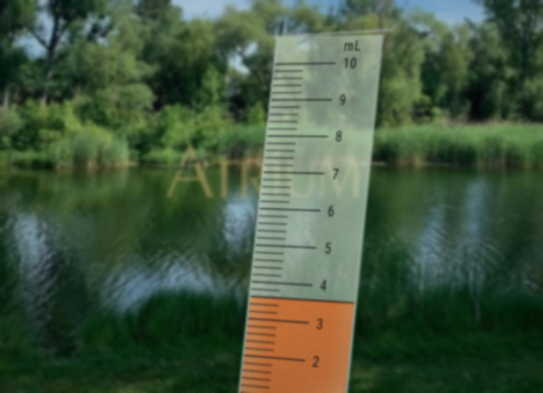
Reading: 3.6; mL
